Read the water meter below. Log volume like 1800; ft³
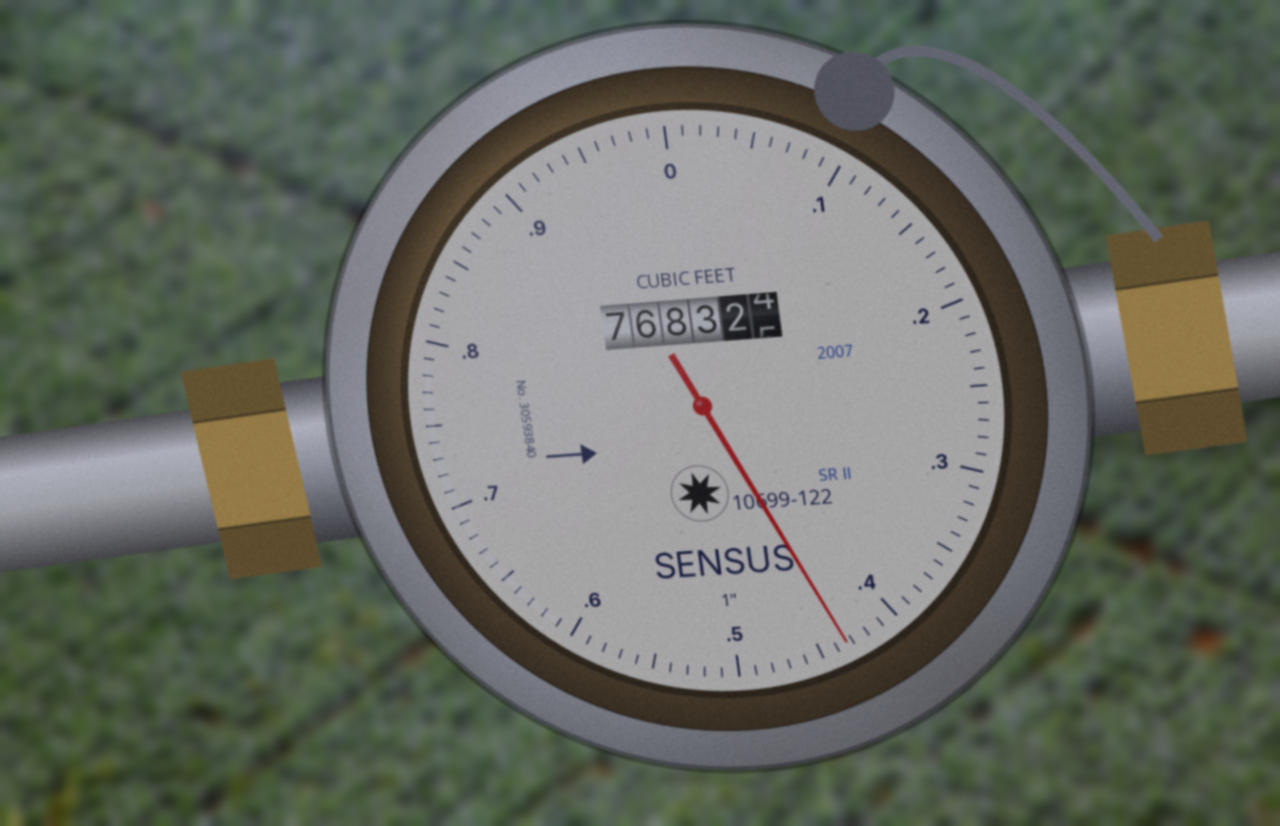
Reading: 768324.43; ft³
